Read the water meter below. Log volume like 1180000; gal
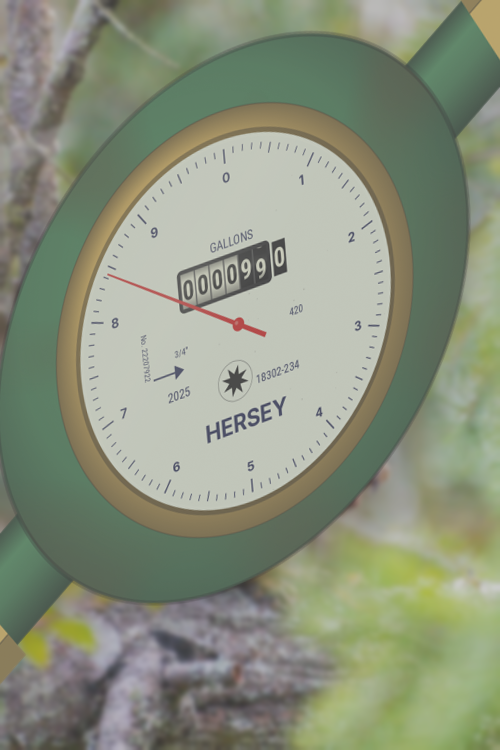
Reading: 988.4; gal
